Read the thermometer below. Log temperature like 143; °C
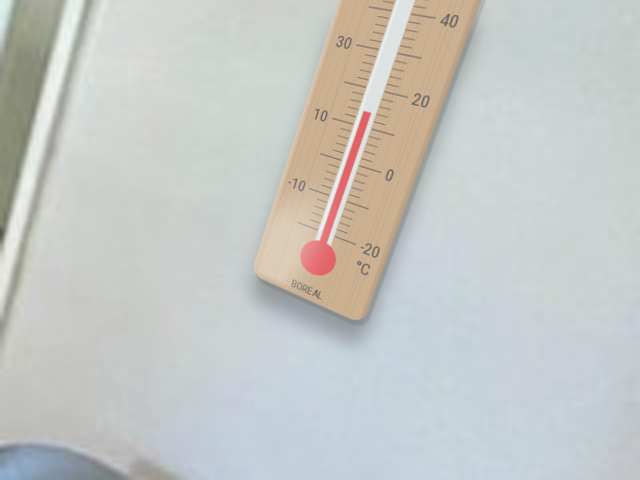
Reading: 14; °C
